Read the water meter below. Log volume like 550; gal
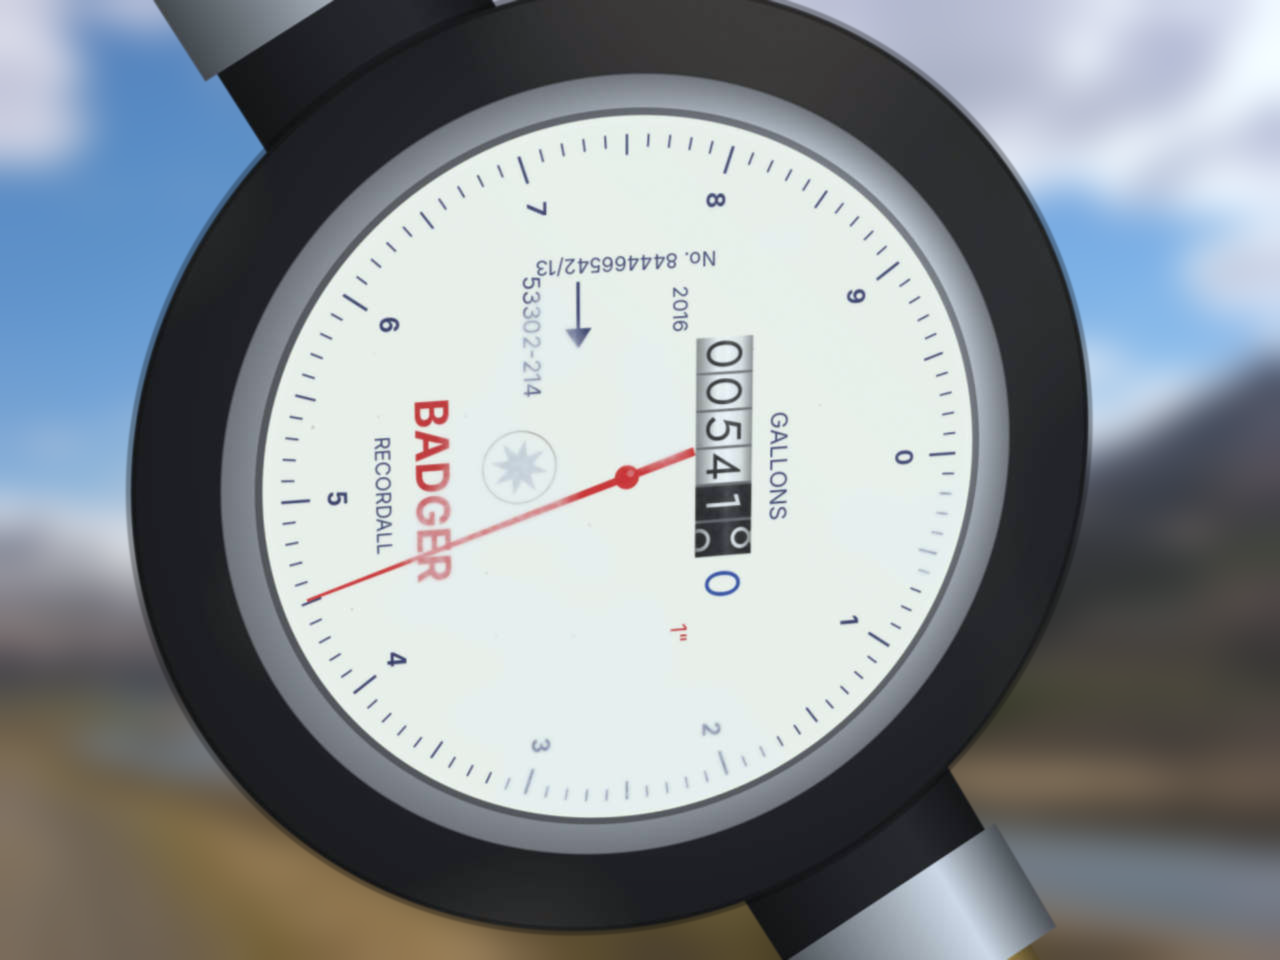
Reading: 54184.5; gal
